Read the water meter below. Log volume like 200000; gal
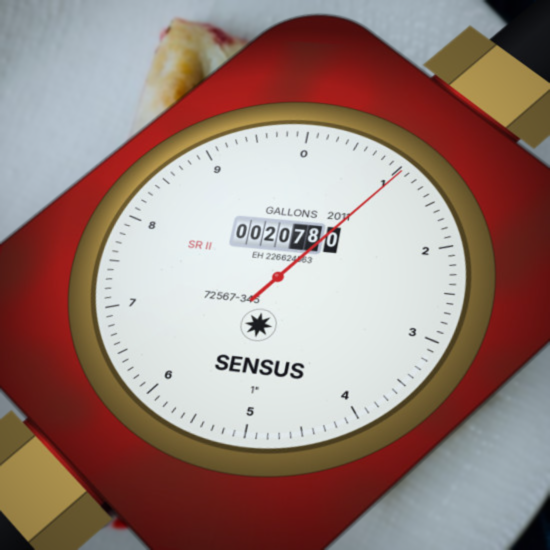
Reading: 20781.0; gal
